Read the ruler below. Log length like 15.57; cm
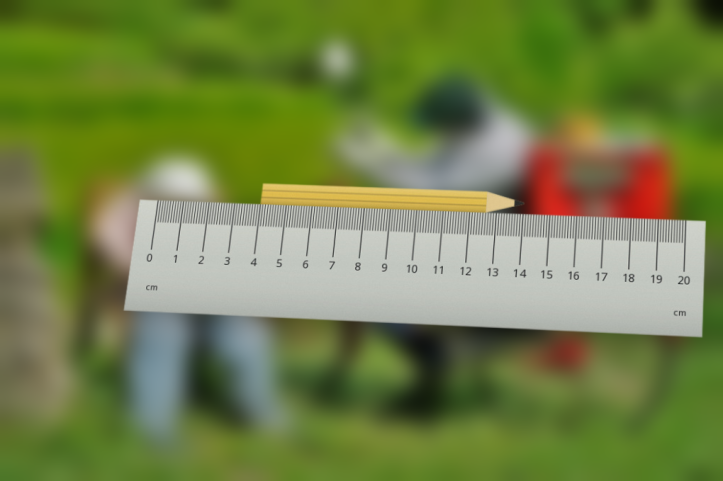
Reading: 10; cm
